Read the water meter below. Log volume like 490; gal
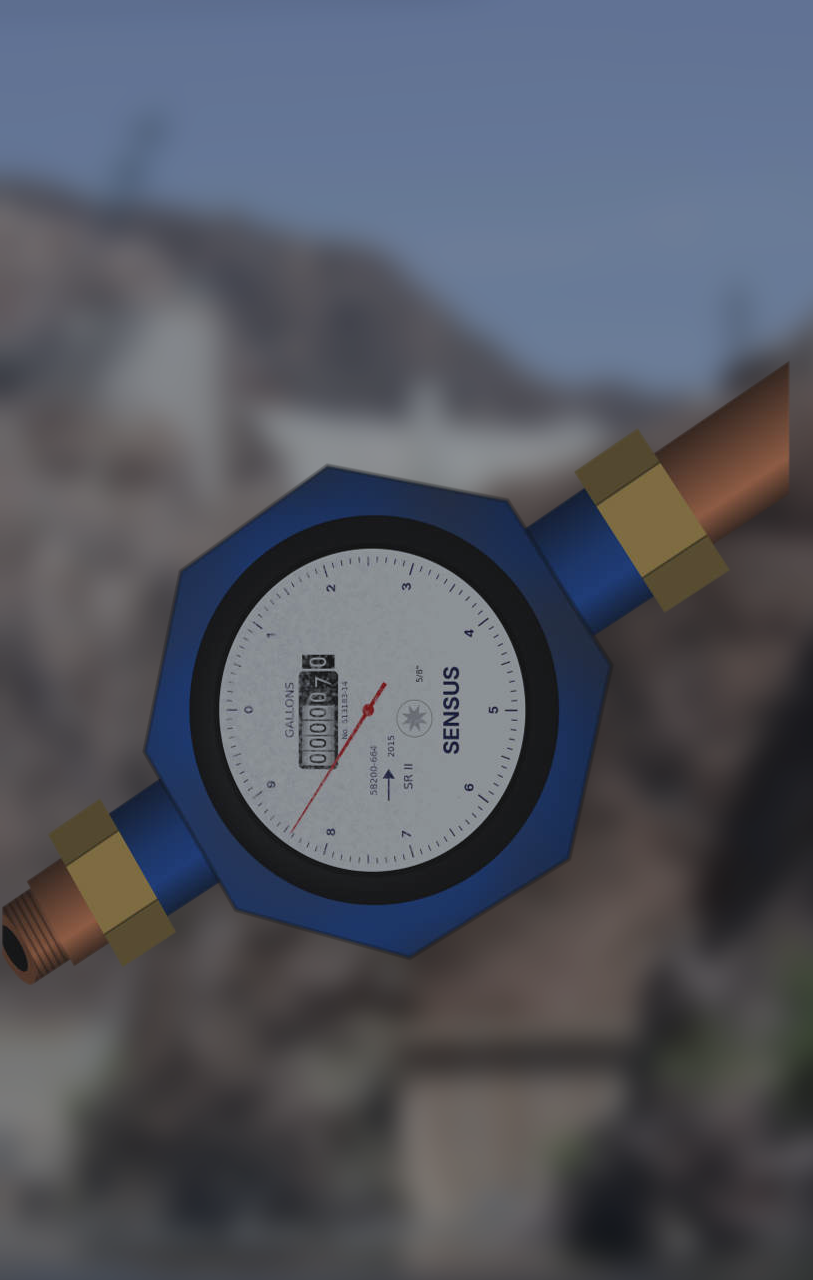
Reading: 68.4; gal
